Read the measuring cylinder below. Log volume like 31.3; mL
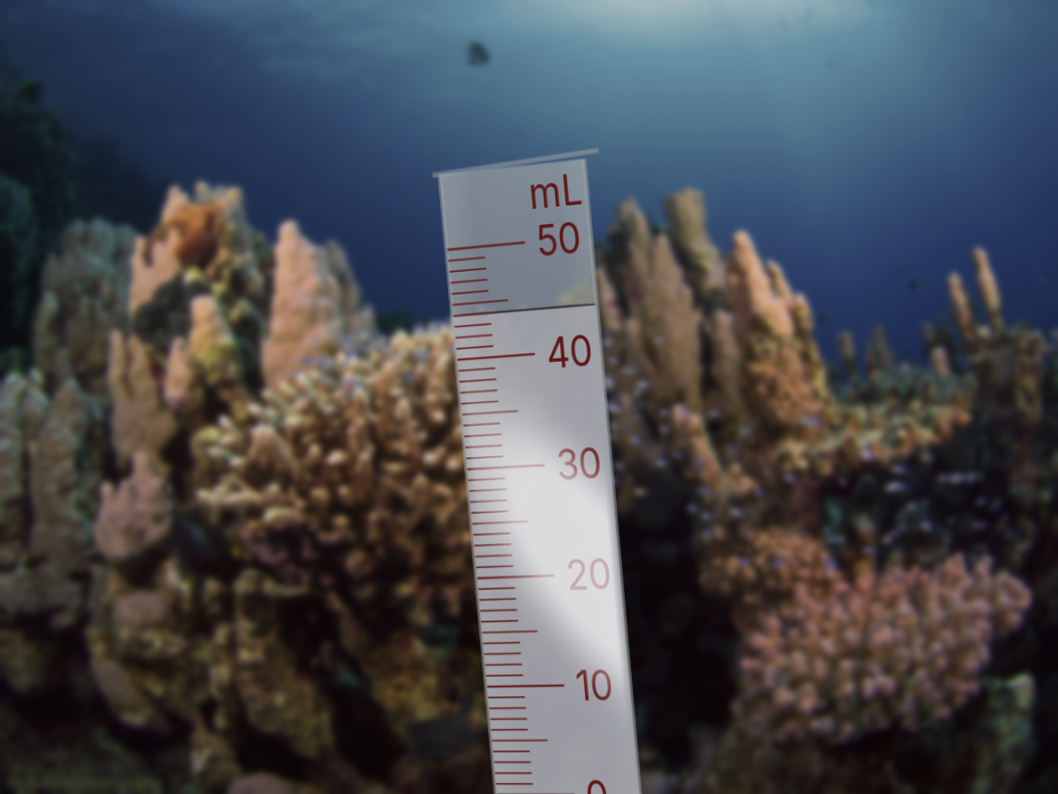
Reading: 44; mL
